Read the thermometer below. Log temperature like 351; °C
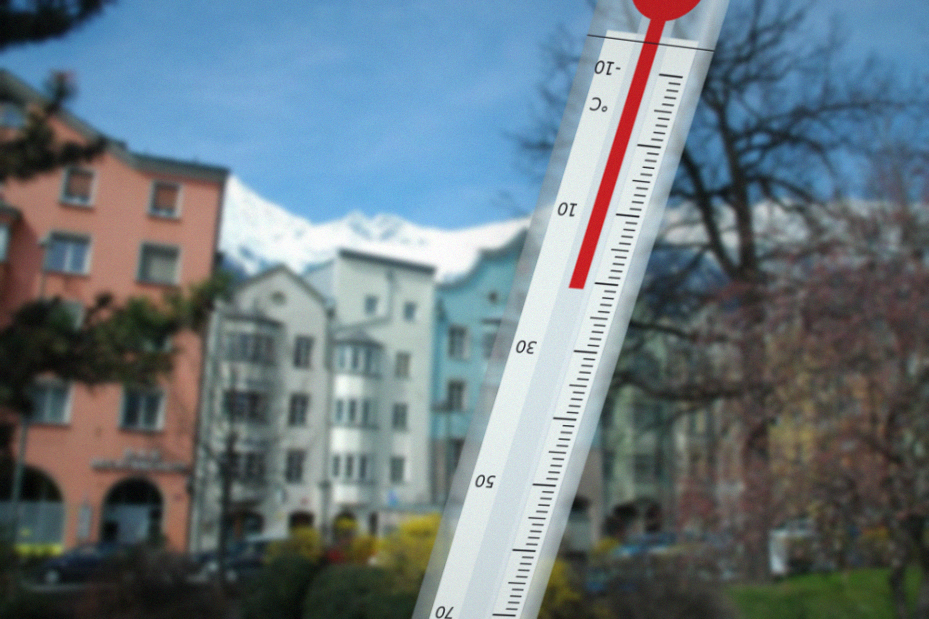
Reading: 21; °C
